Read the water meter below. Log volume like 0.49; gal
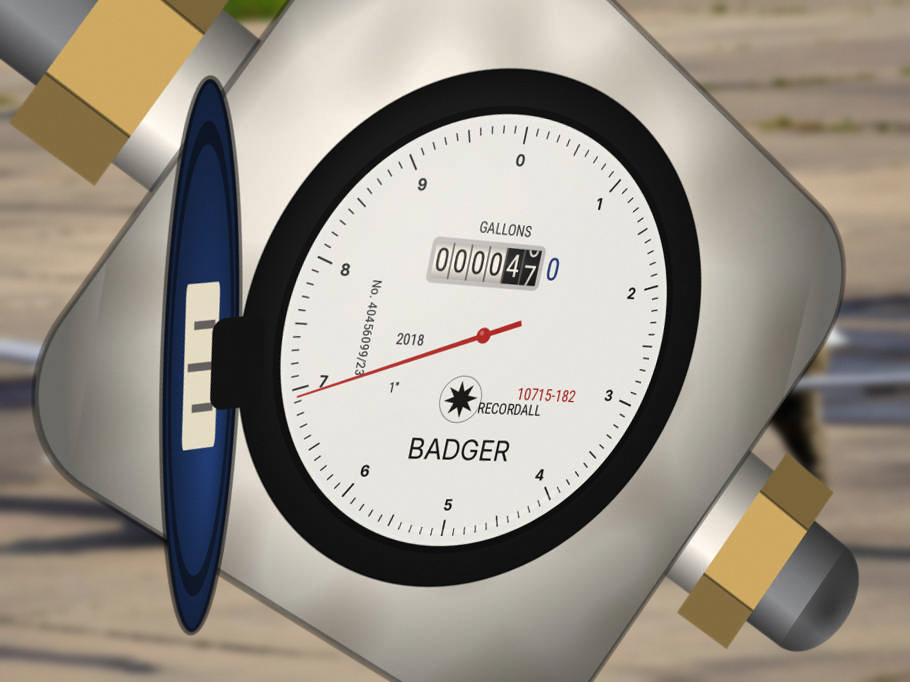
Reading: 466.9; gal
